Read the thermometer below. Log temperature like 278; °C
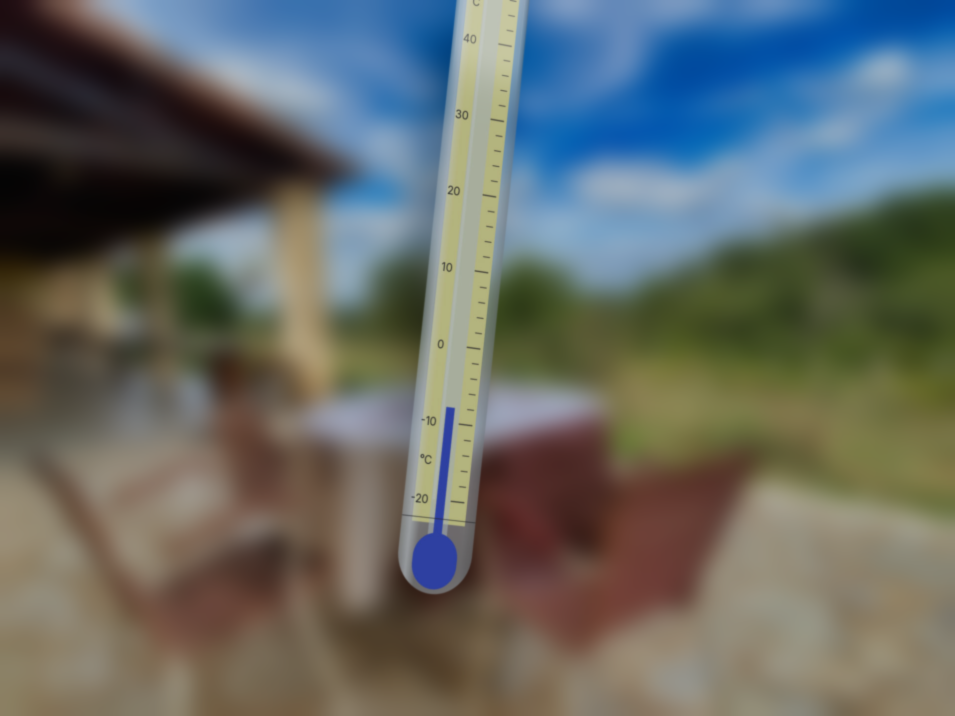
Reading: -8; °C
